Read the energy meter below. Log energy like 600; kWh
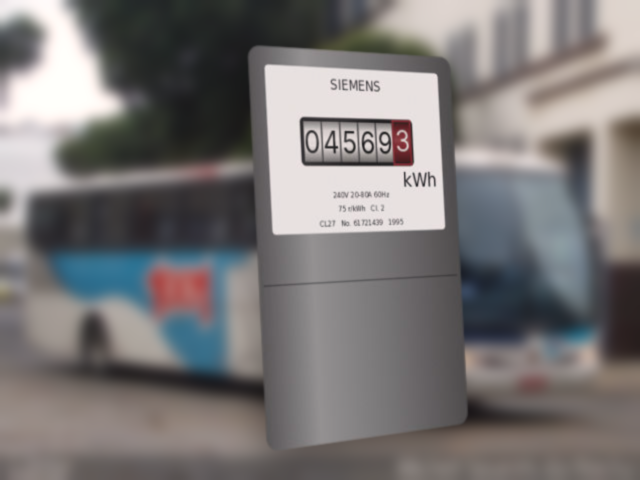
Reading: 4569.3; kWh
